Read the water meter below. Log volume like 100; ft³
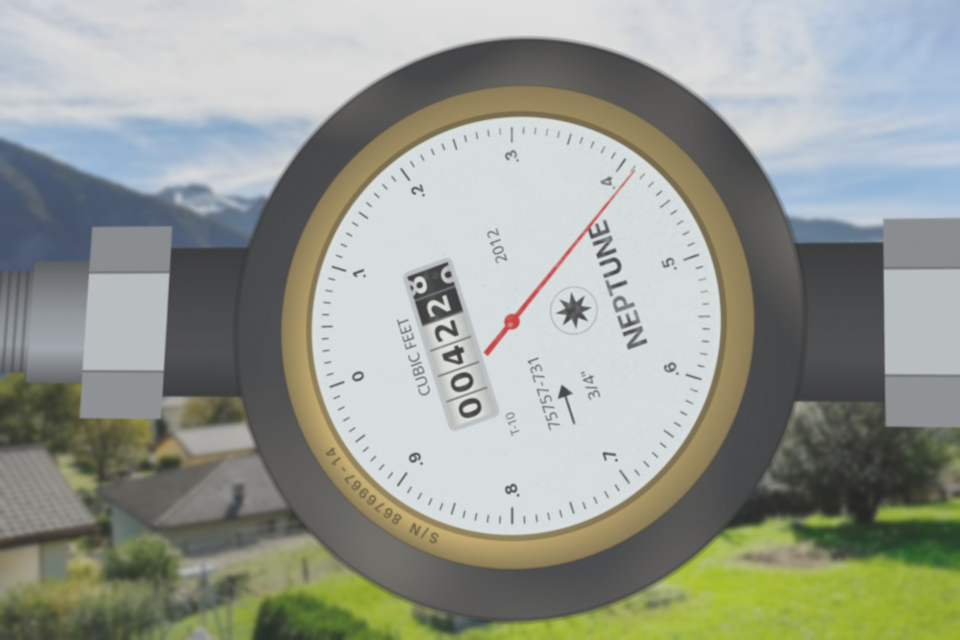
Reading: 4228.41; ft³
